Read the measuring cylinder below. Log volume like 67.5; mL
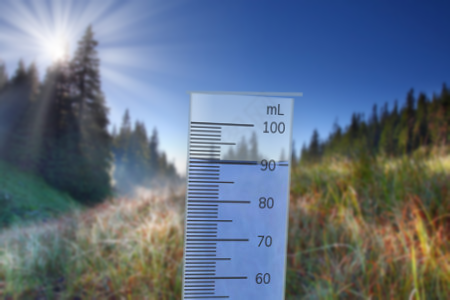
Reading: 90; mL
